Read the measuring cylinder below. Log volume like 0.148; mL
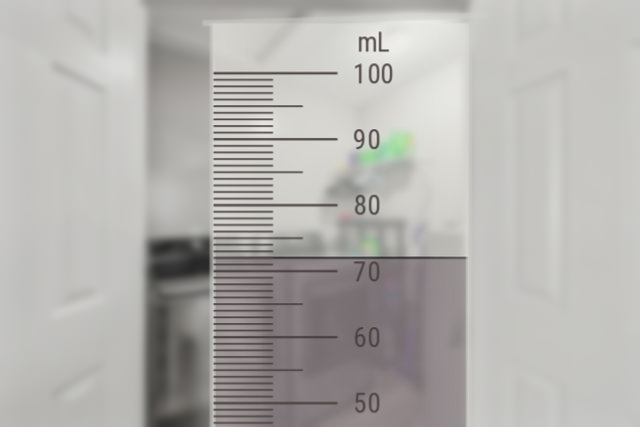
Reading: 72; mL
